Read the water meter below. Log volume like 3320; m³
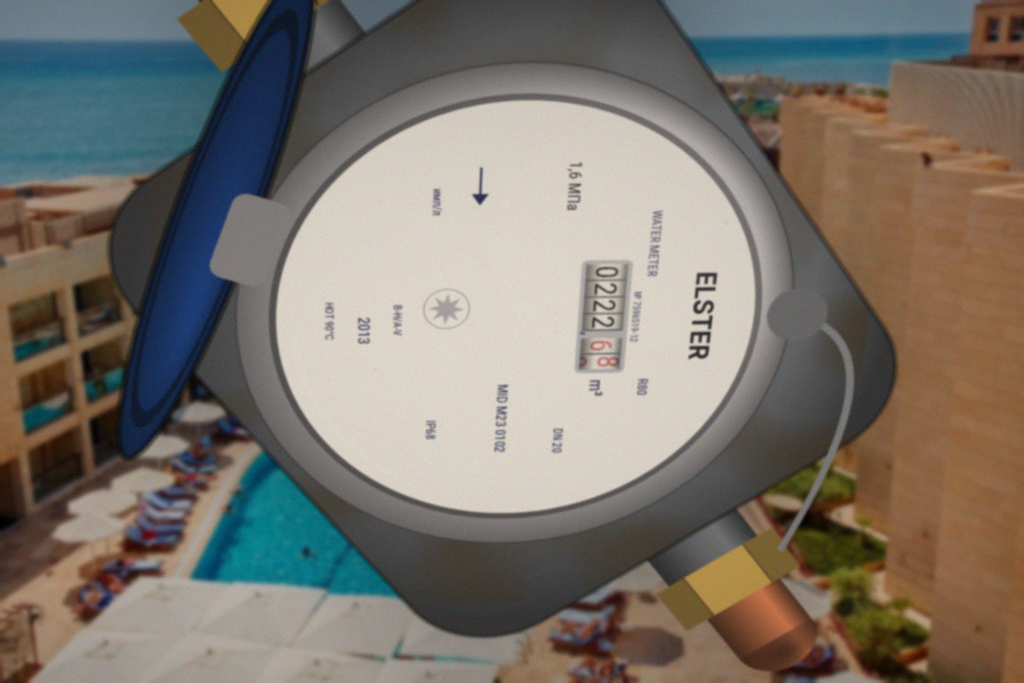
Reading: 222.68; m³
